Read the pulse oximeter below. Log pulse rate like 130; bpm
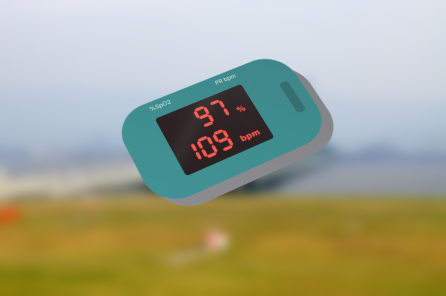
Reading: 109; bpm
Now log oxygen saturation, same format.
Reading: 97; %
